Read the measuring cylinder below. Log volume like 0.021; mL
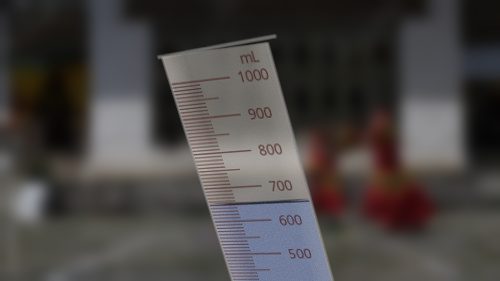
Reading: 650; mL
